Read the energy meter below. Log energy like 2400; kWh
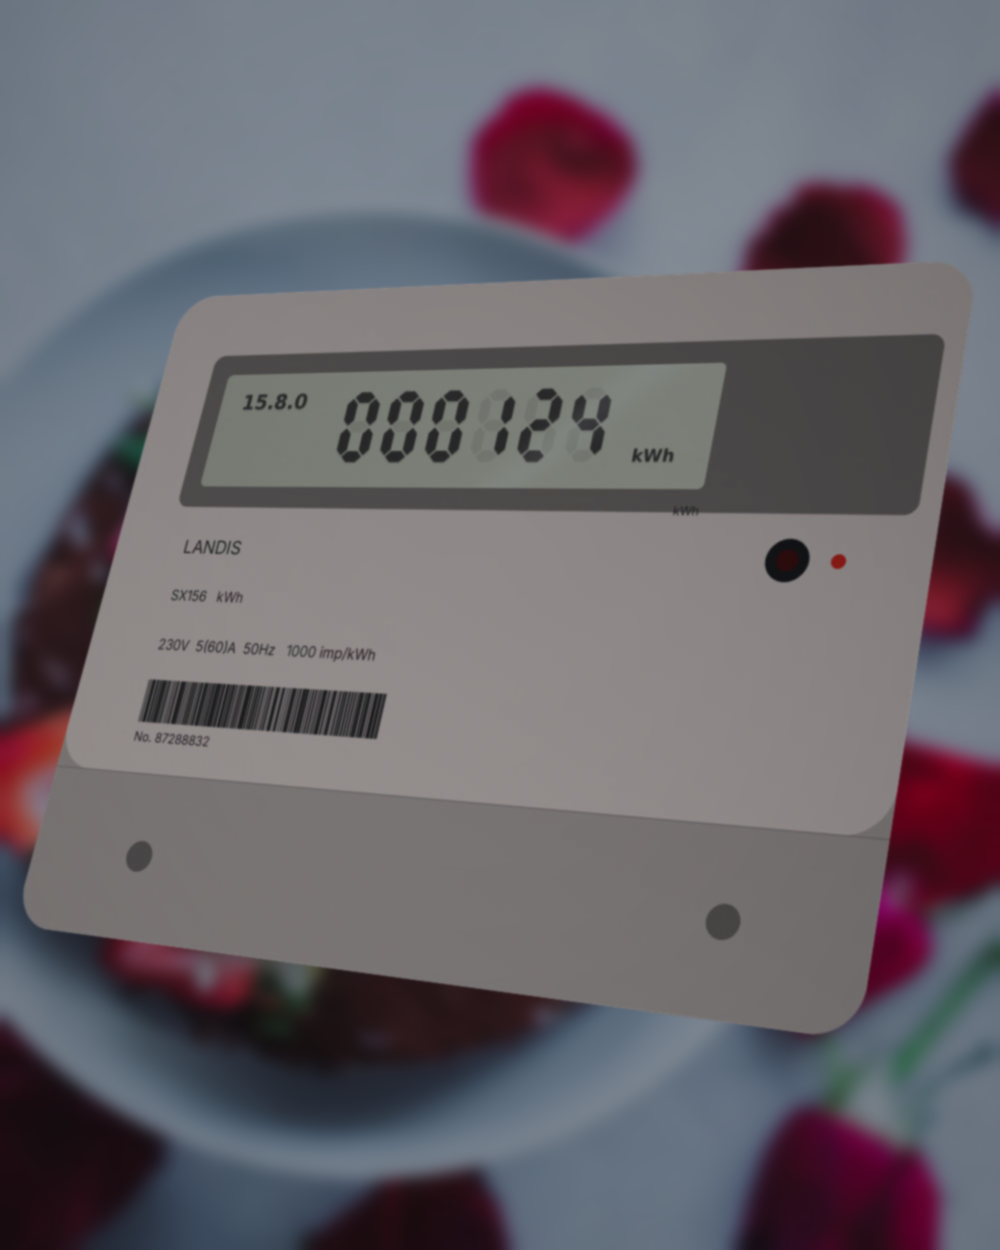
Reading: 124; kWh
